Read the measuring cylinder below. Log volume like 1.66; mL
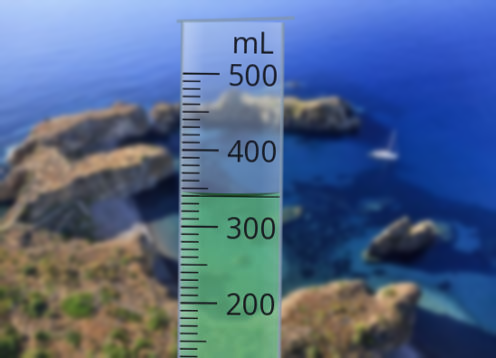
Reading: 340; mL
